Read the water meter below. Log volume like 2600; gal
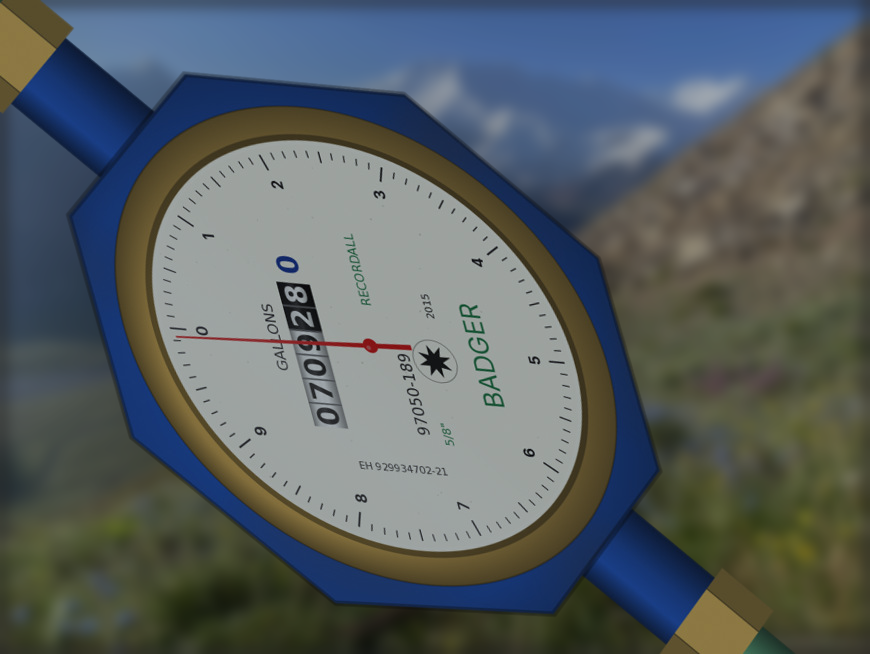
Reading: 709279.9; gal
